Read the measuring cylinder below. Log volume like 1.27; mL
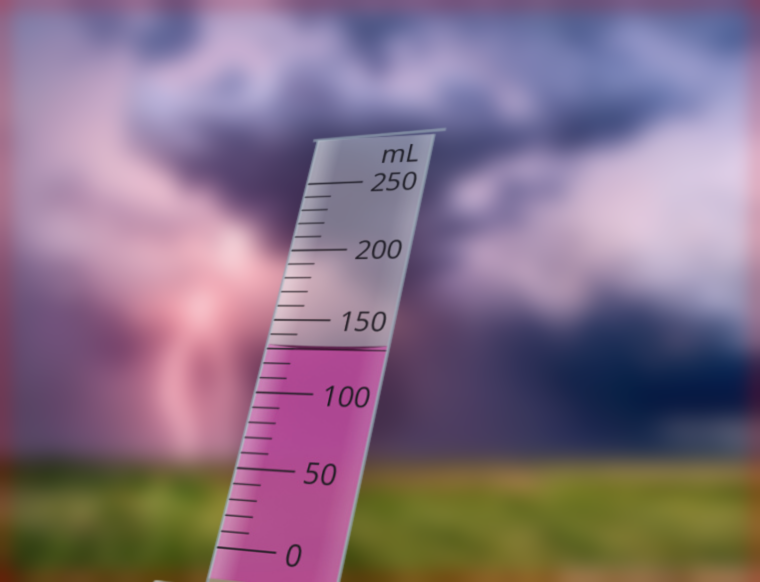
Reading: 130; mL
